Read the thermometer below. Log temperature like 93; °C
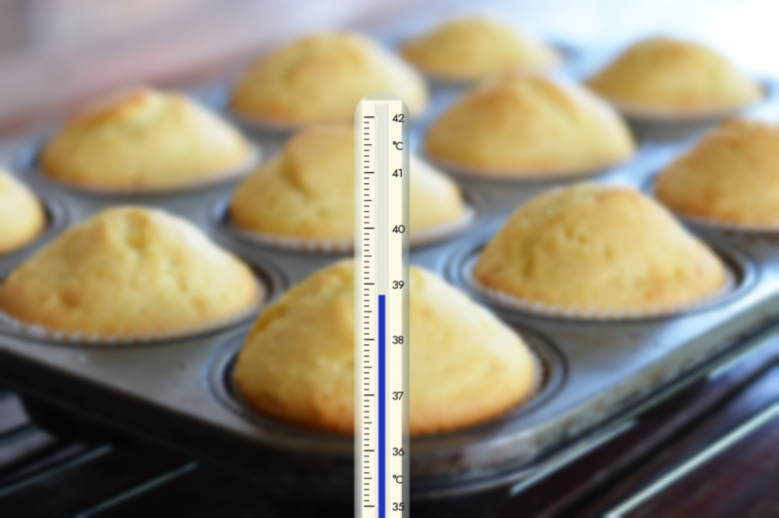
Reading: 38.8; °C
